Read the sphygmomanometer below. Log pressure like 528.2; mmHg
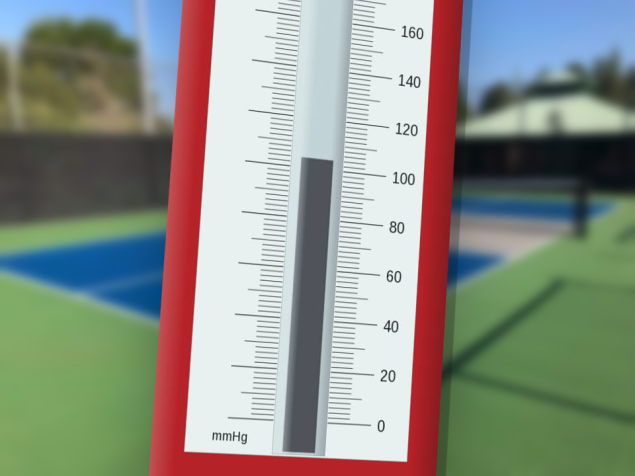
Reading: 104; mmHg
